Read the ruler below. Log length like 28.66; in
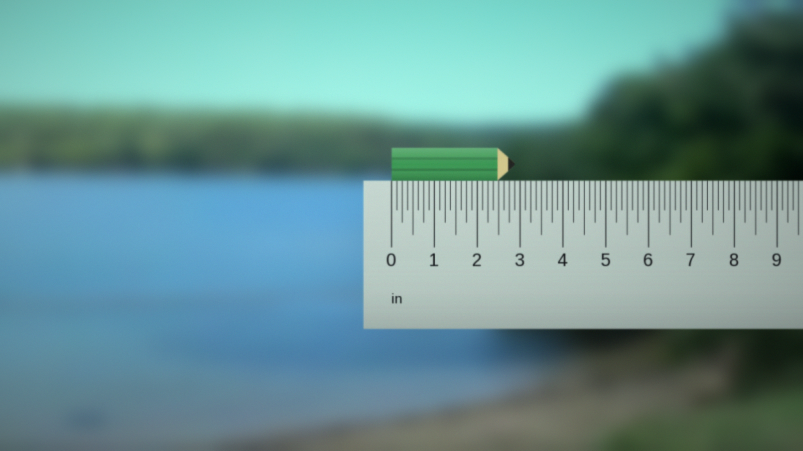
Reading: 2.875; in
